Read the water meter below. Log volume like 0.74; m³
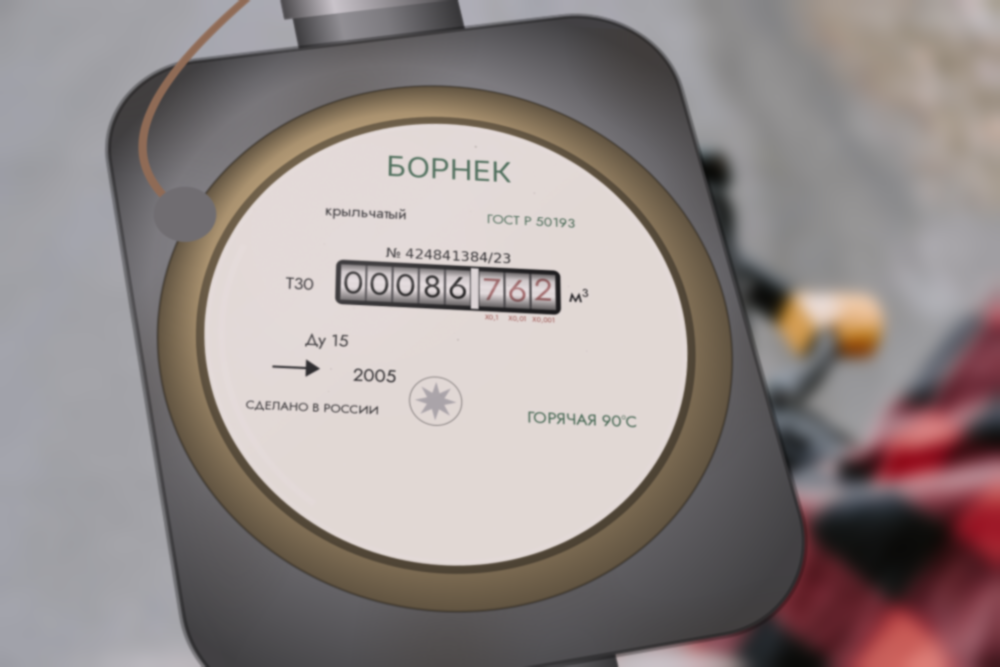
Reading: 86.762; m³
